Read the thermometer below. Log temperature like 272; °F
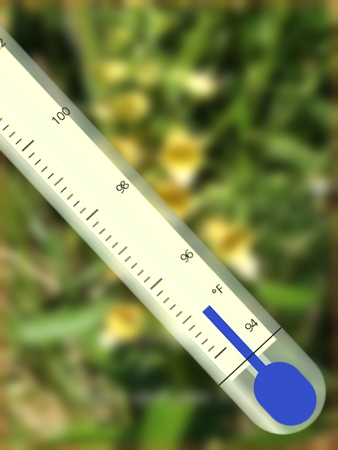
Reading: 94.9; °F
